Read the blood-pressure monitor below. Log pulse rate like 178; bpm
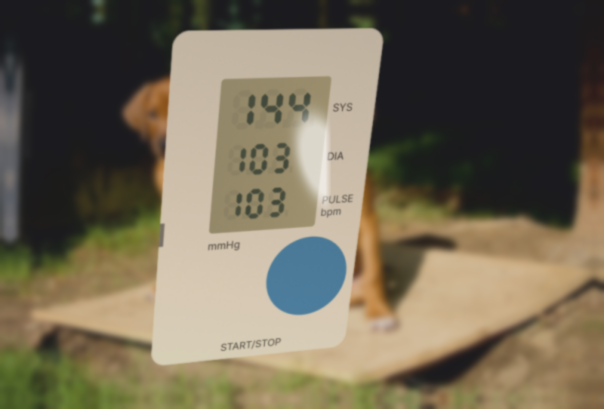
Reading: 103; bpm
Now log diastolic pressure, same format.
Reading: 103; mmHg
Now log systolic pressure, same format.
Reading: 144; mmHg
